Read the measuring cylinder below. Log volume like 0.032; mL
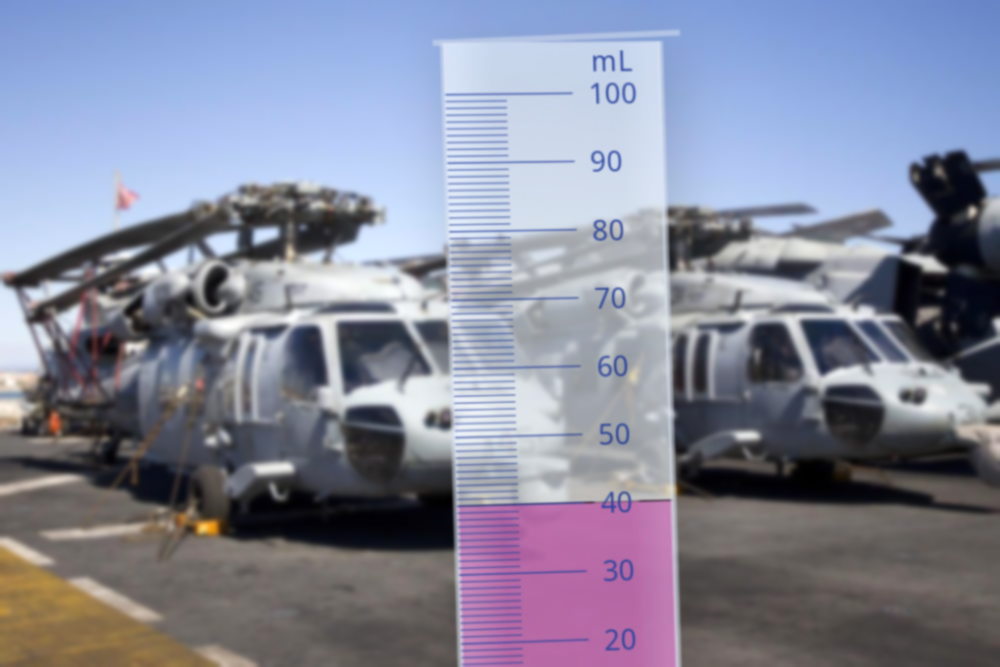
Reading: 40; mL
